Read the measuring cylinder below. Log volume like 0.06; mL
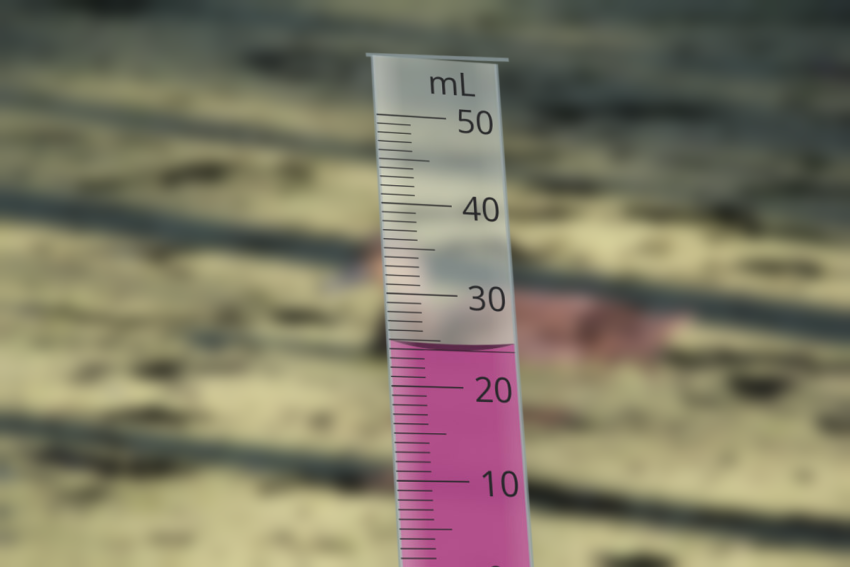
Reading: 24; mL
